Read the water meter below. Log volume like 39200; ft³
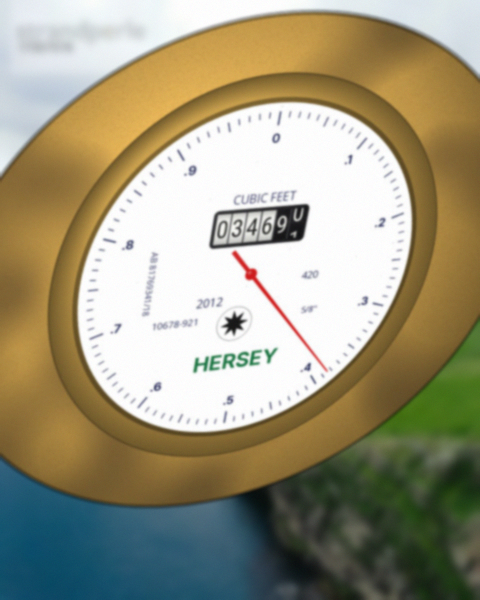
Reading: 34690.38; ft³
